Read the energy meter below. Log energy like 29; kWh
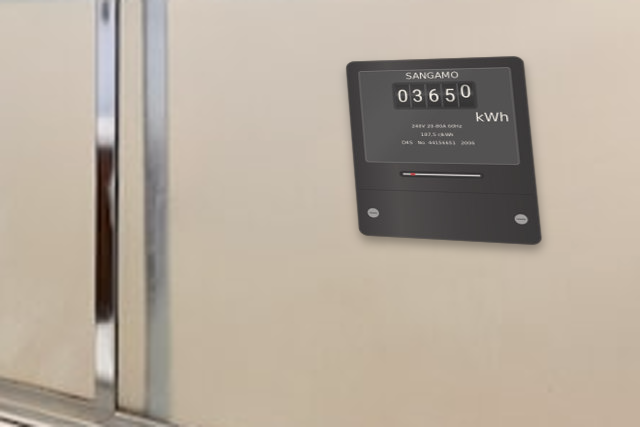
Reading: 3650; kWh
